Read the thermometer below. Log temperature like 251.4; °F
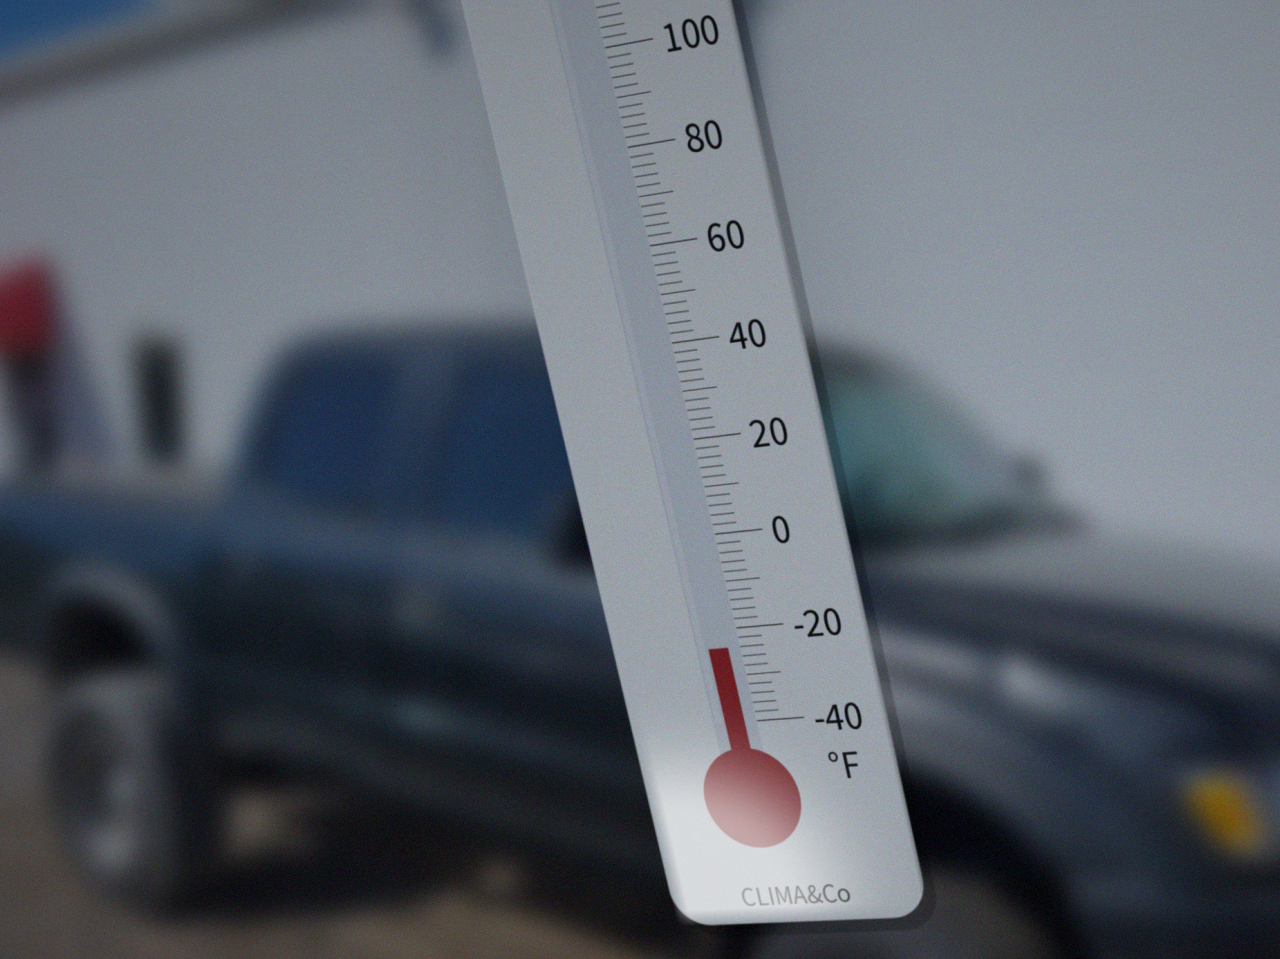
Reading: -24; °F
